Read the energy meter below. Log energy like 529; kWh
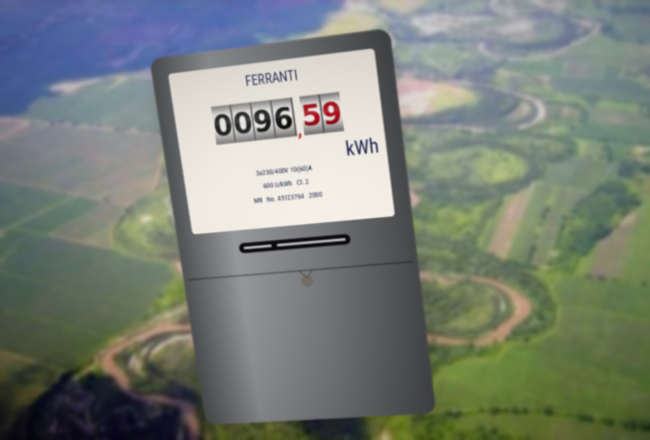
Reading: 96.59; kWh
